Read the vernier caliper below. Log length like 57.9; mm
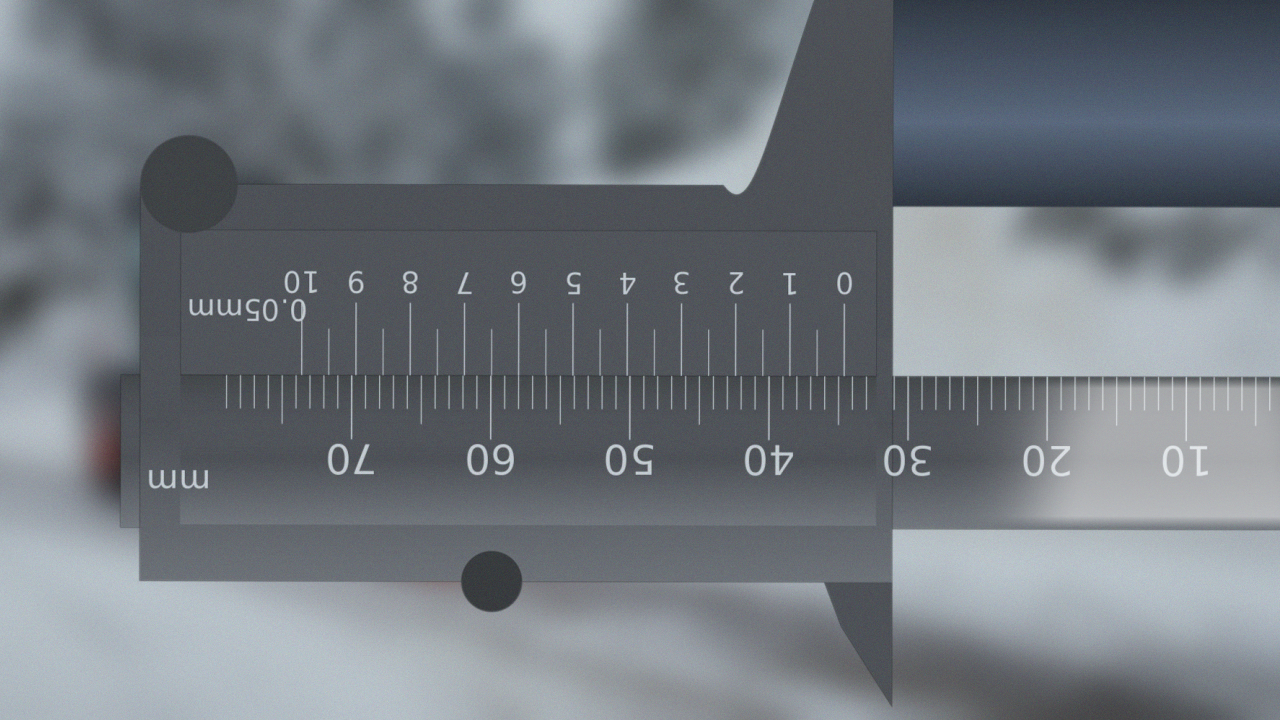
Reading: 34.6; mm
